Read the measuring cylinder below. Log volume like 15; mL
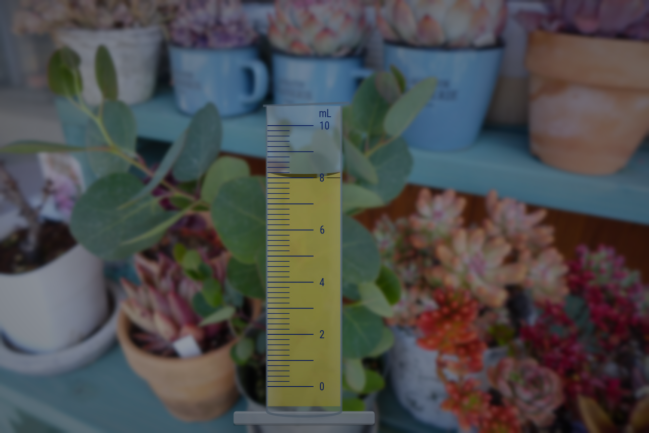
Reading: 8; mL
